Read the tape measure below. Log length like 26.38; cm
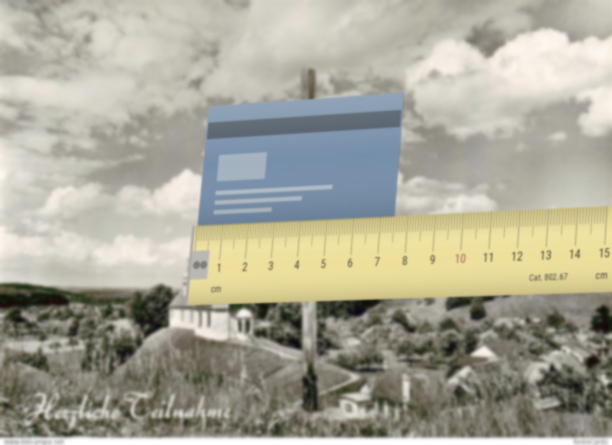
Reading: 7.5; cm
